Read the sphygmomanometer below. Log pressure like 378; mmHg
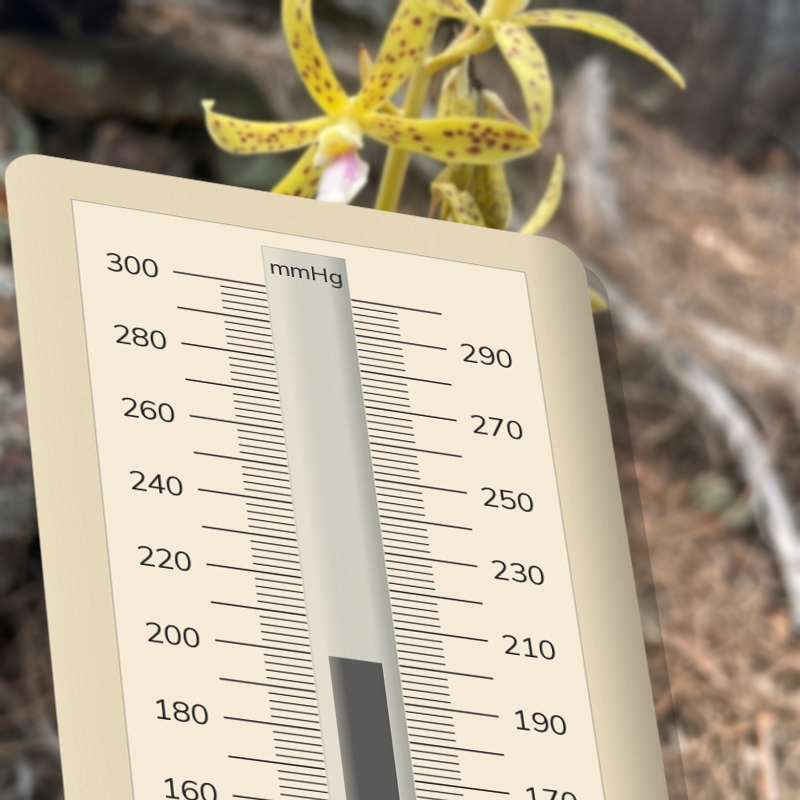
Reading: 200; mmHg
